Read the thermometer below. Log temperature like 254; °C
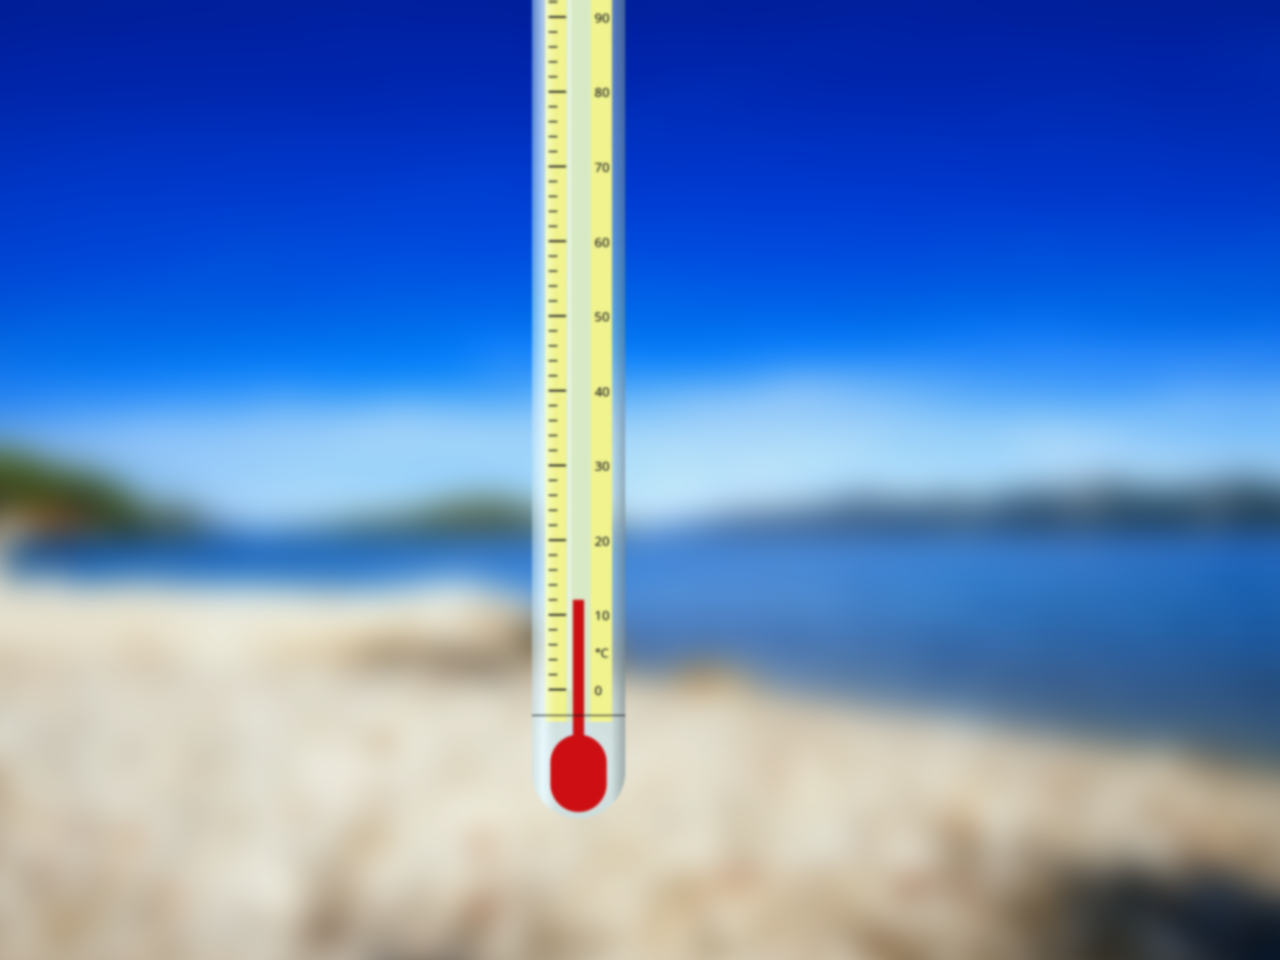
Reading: 12; °C
